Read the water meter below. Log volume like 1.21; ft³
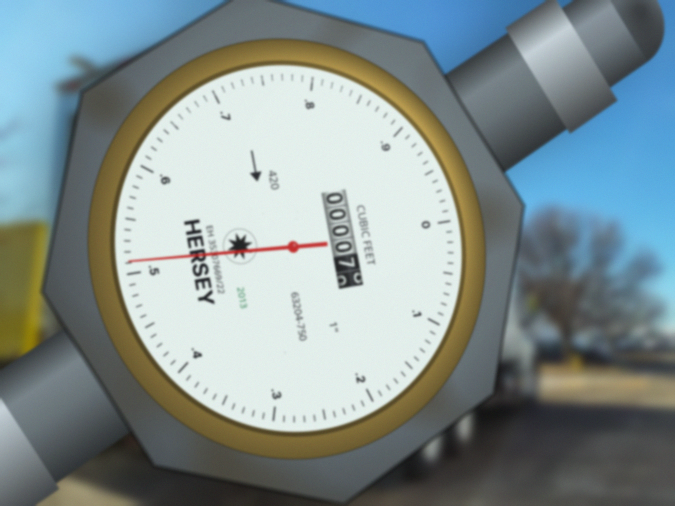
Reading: 78.51; ft³
